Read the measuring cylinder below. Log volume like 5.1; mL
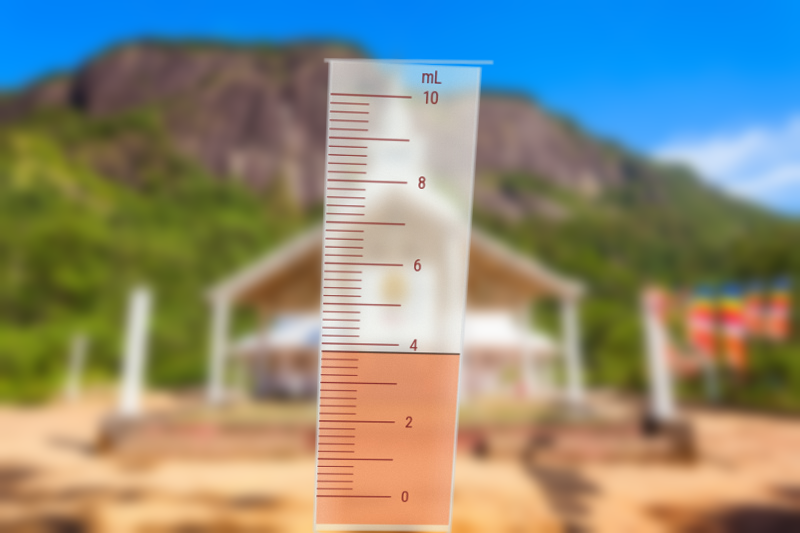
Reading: 3.8; mL
